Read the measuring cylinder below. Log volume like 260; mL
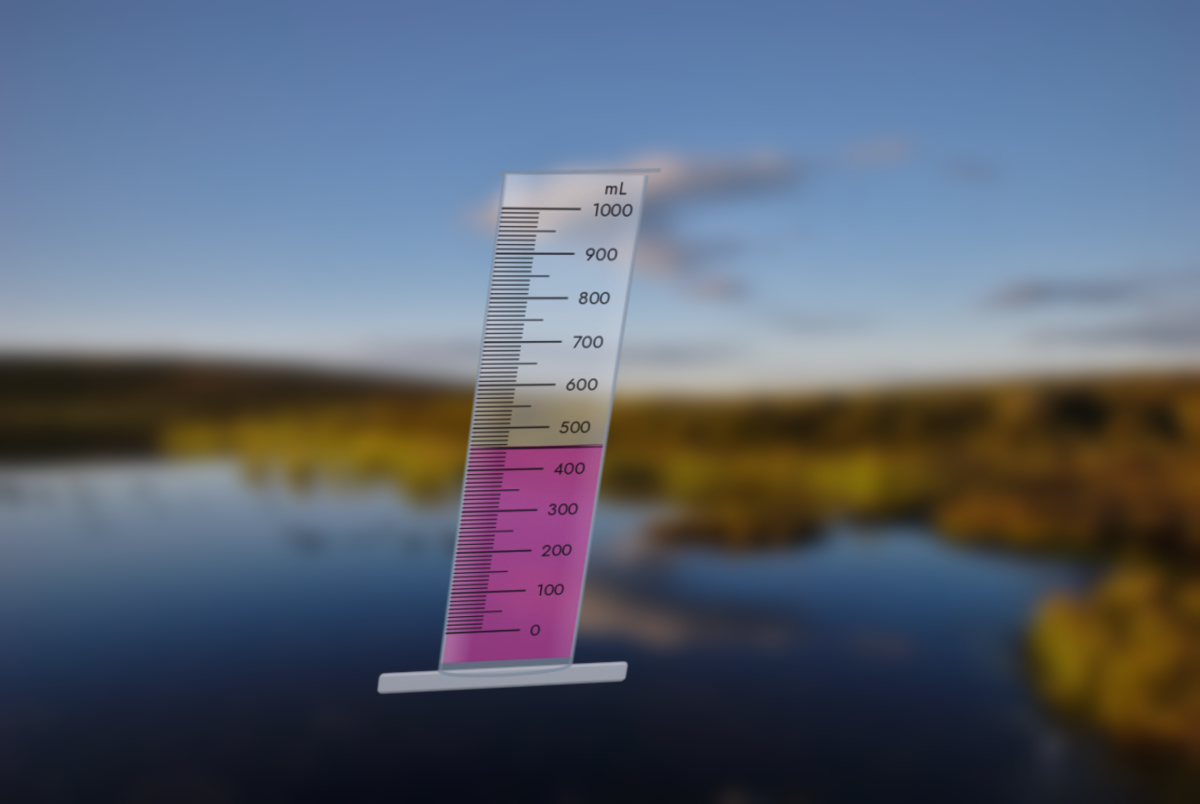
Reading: 450; mL
